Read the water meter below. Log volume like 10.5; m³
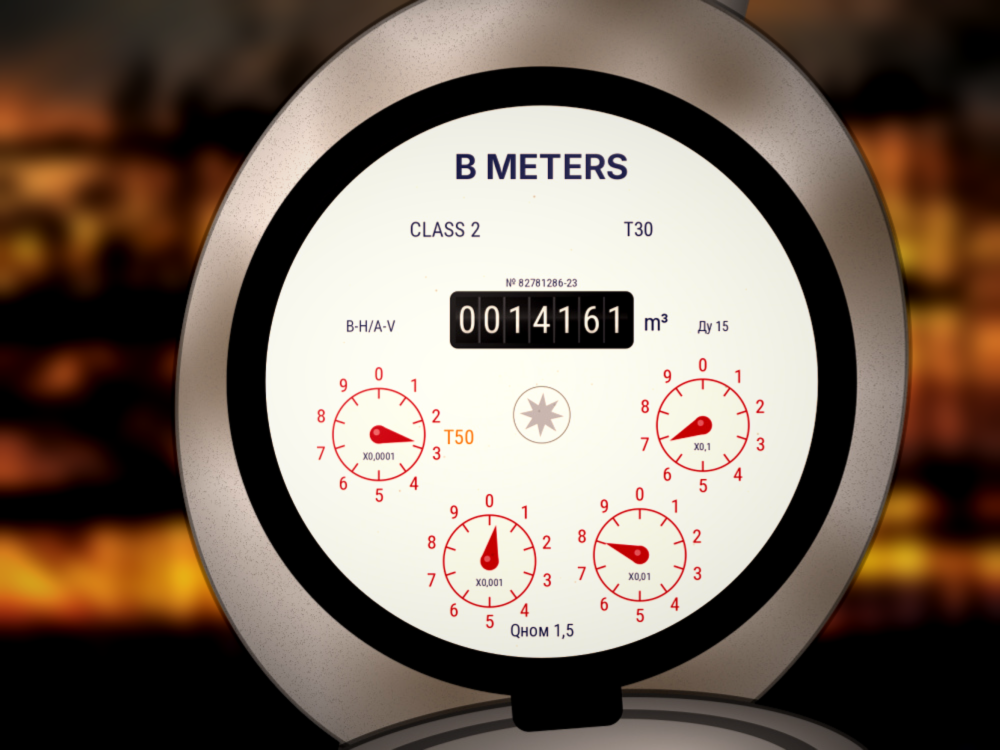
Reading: 14161.6802; m³
